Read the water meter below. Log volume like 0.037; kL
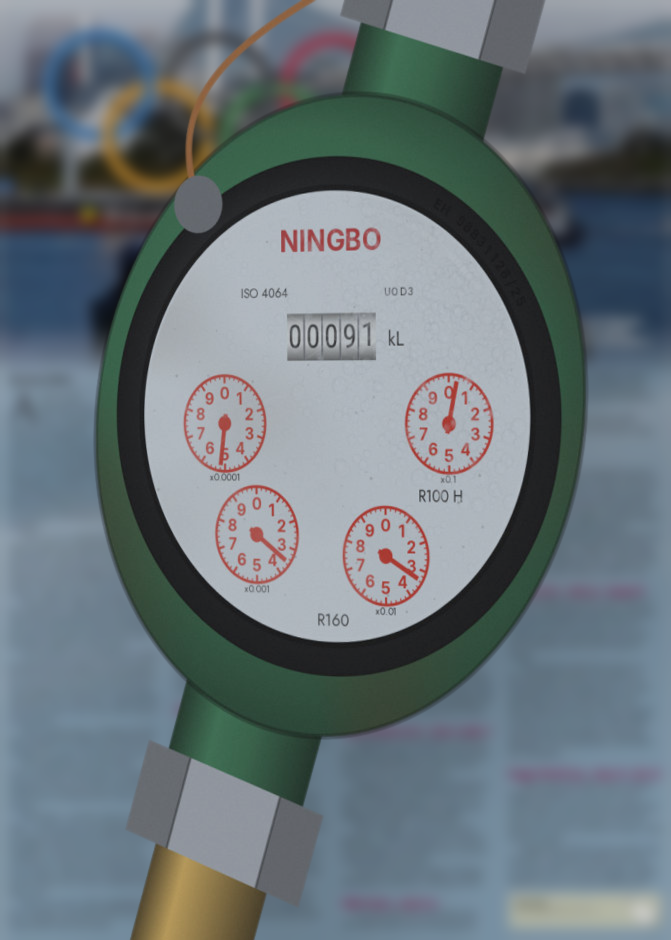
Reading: 91.0335; kL
